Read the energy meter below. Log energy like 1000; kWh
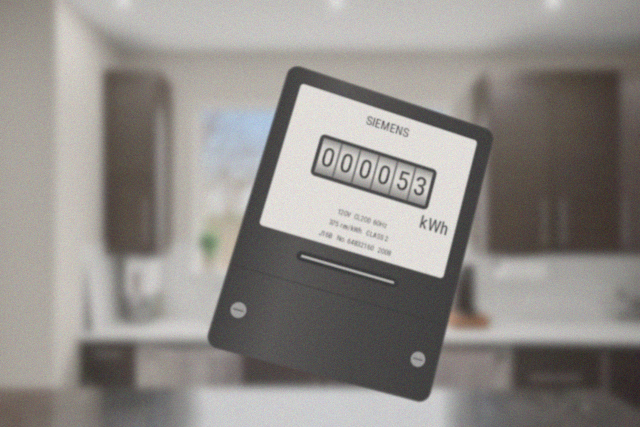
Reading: 53; kWh
